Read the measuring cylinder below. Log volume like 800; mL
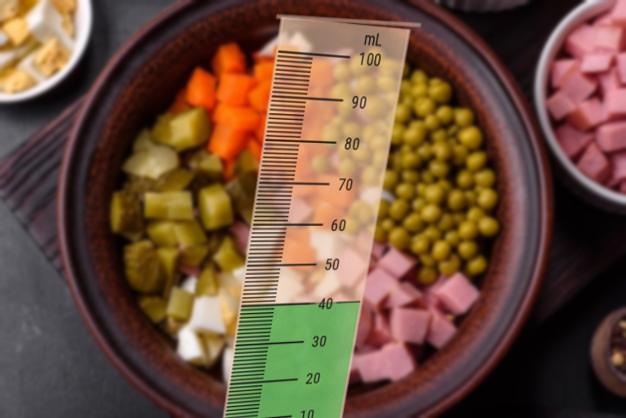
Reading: 40; mL
